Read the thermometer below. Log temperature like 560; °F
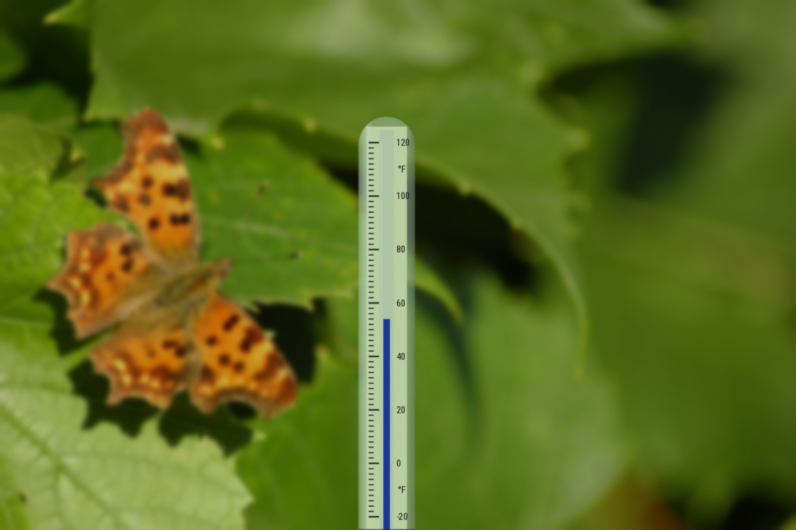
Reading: 54; °F
